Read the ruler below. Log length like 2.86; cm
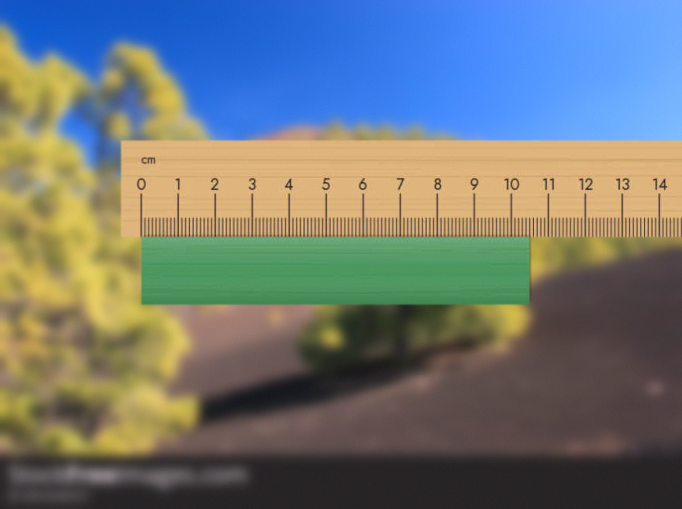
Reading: 10.5; cm
